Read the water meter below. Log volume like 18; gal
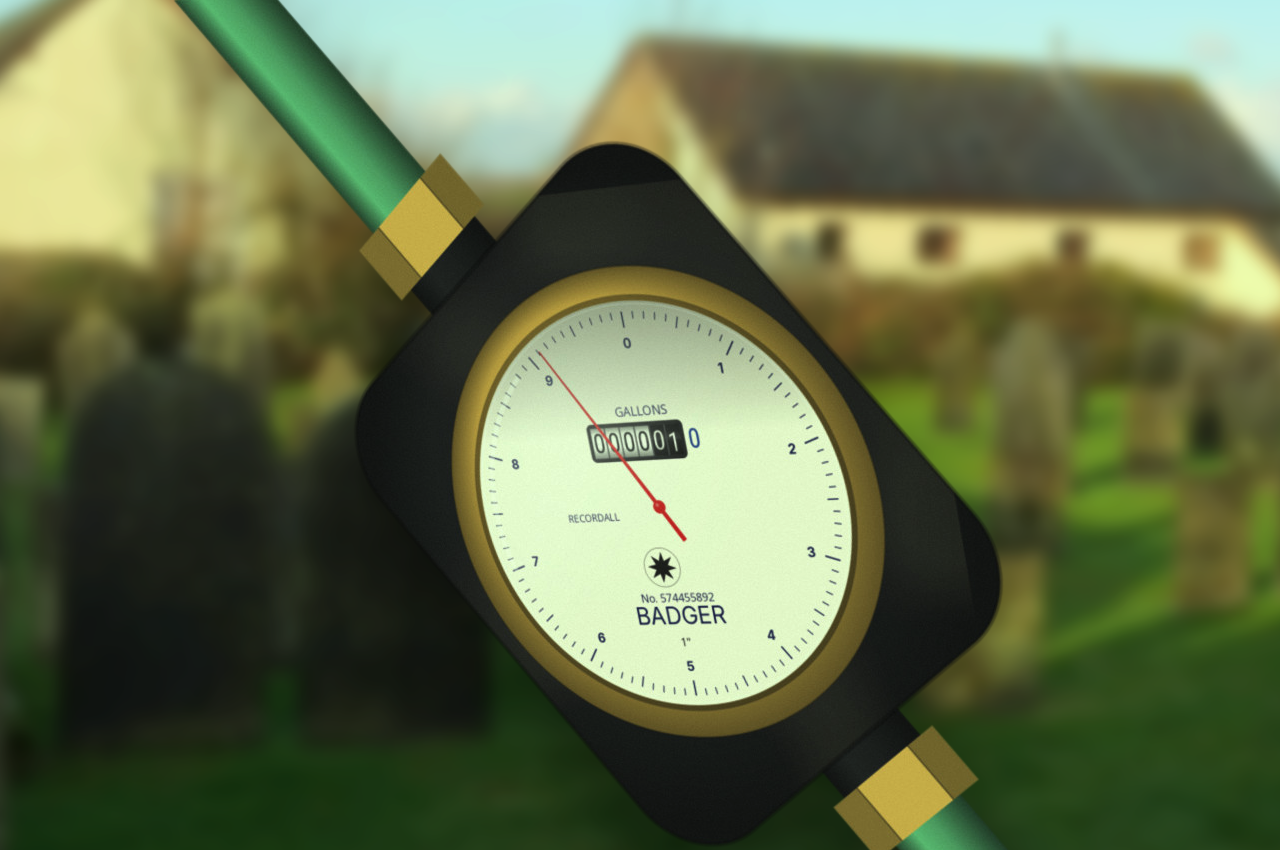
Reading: 9.1; gal
